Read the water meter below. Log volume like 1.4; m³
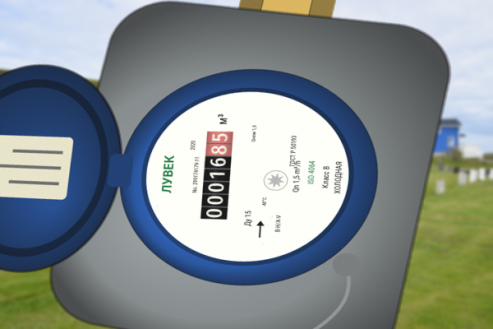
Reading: 16.85; m³
